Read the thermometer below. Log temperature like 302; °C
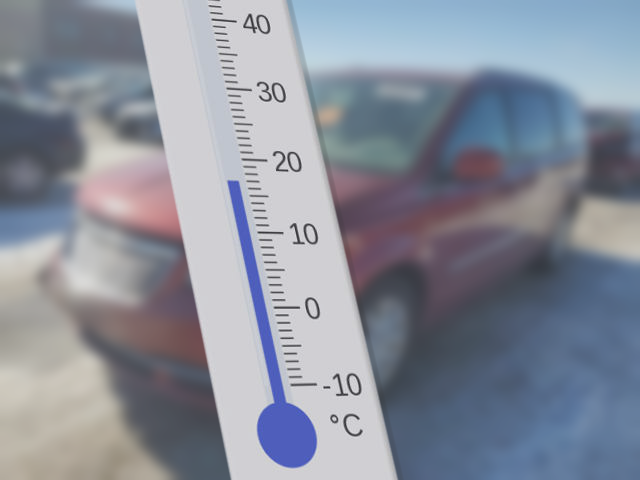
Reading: 17; °C
